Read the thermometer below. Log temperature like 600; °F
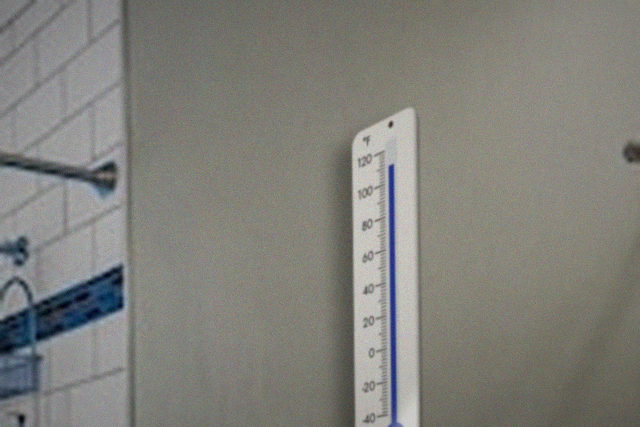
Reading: 110; °F
